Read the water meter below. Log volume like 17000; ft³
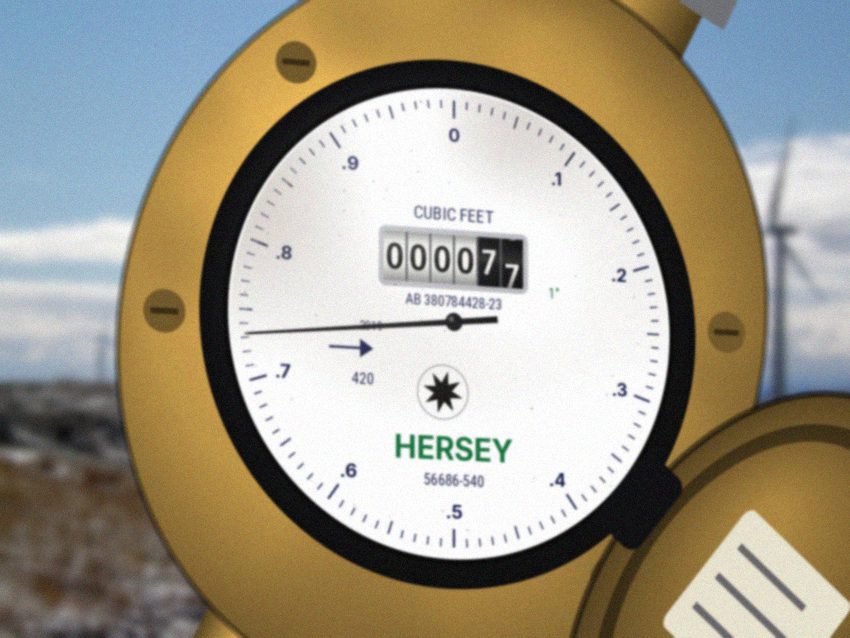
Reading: 76.73; ft³
